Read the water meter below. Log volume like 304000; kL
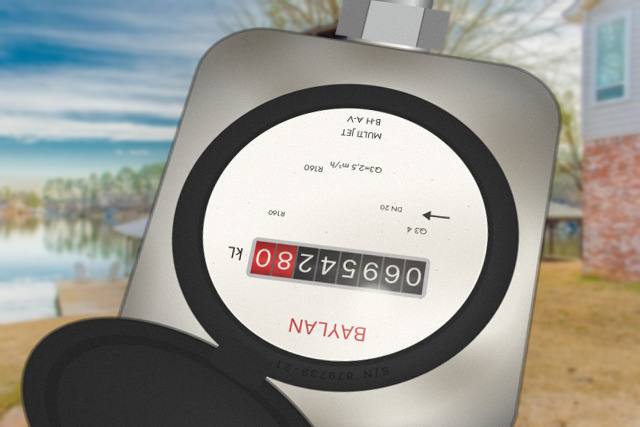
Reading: 69542.80; kL
